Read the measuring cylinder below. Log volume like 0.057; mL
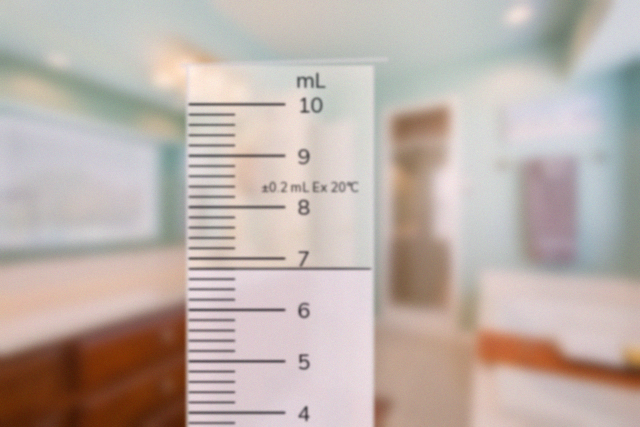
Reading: 6.8; mL
